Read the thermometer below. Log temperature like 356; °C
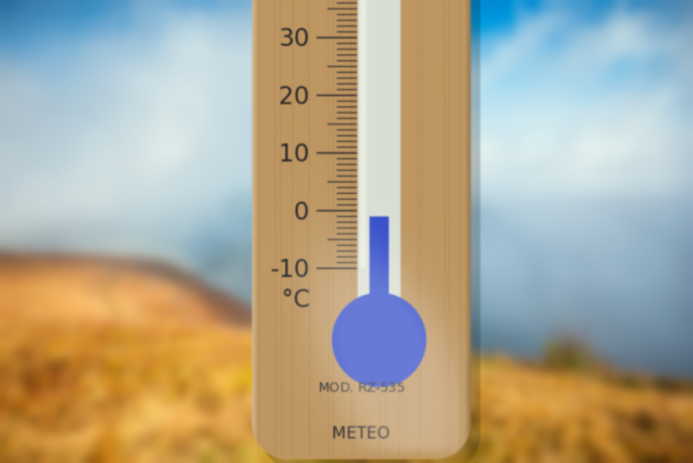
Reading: -1; °C
